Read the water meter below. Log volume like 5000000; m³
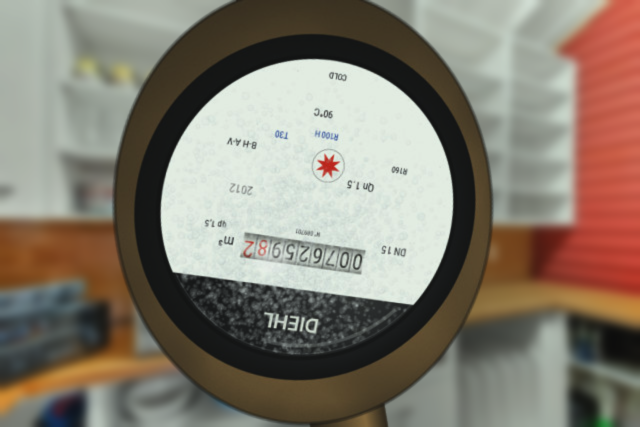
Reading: 76259.82; m³
